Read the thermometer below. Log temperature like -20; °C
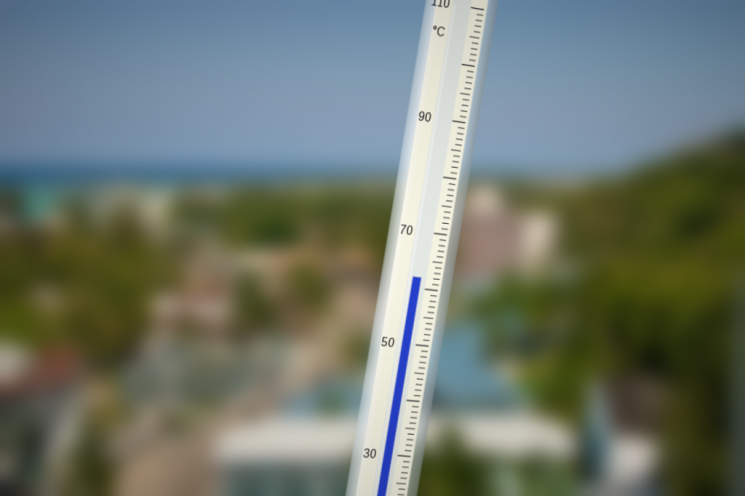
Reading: 62; °C
